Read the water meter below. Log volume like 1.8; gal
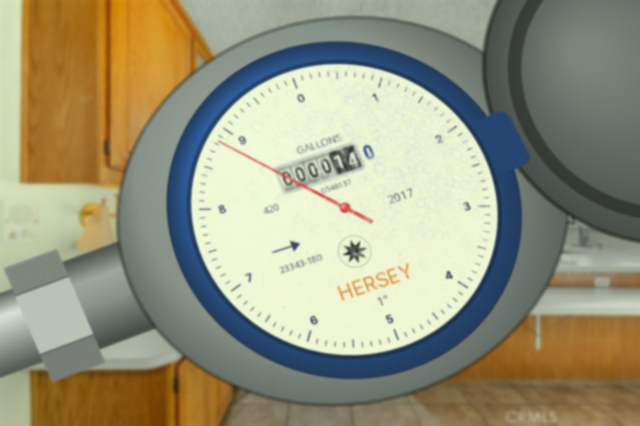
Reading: 138.8; gal
